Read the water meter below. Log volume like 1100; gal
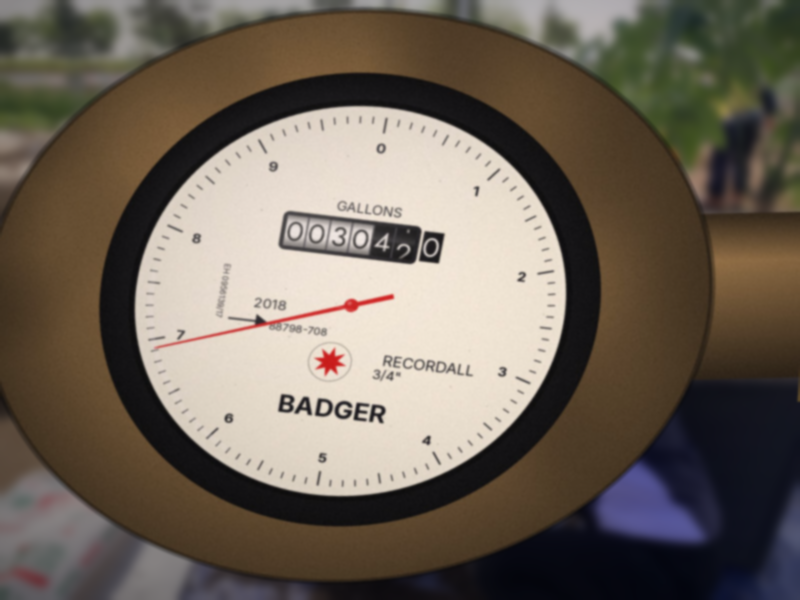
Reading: 30416.9; gal
